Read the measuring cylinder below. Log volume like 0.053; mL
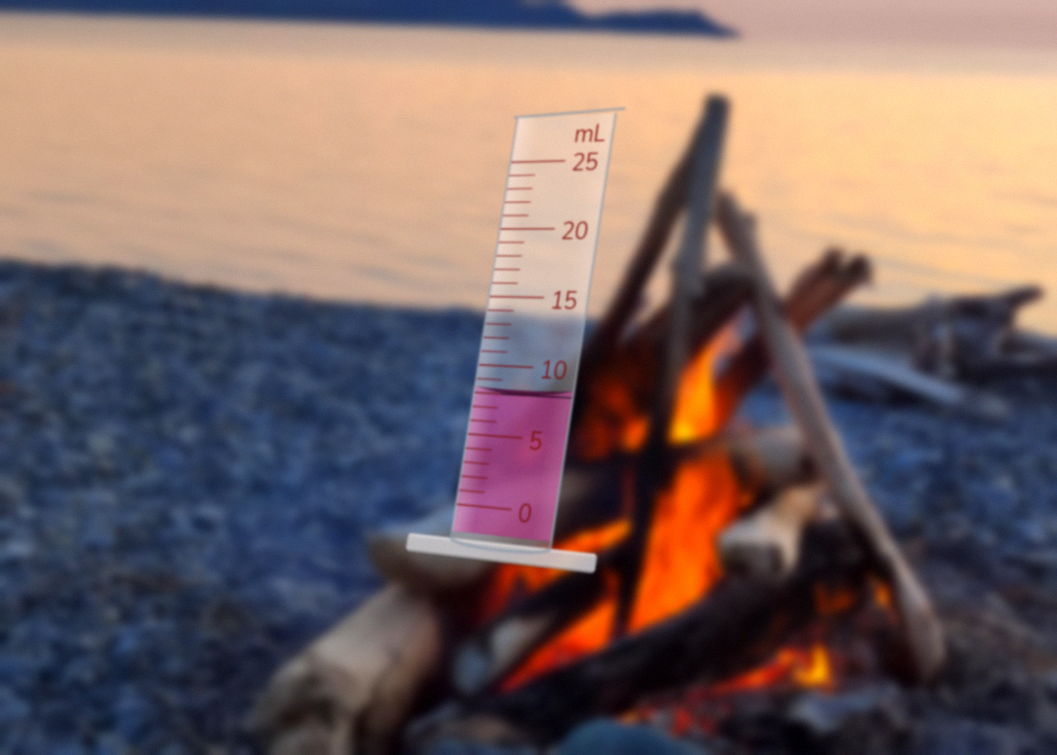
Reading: 8; mL
